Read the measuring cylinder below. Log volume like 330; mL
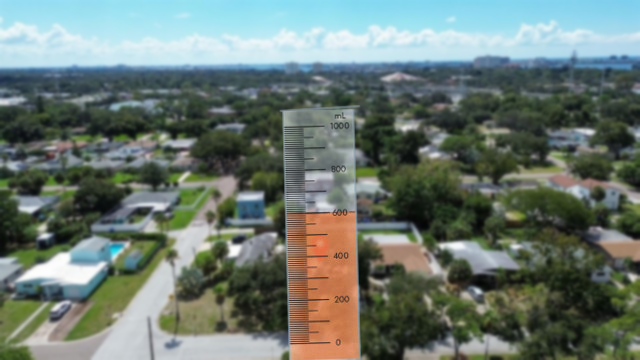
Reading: 600; mL
